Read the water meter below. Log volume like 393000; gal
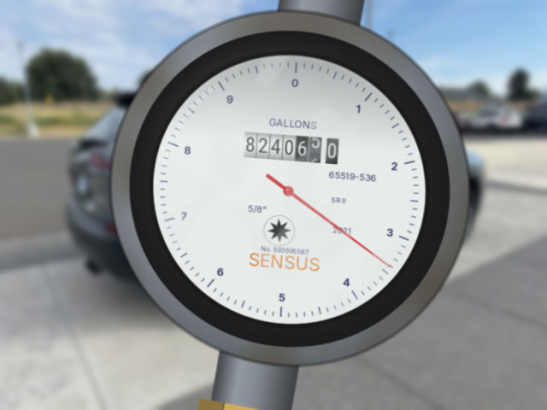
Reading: 8240653.4; gal
